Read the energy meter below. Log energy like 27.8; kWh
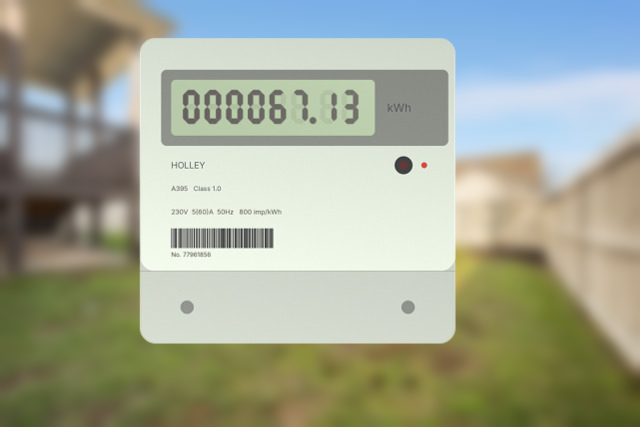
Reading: 67.13; kWh
